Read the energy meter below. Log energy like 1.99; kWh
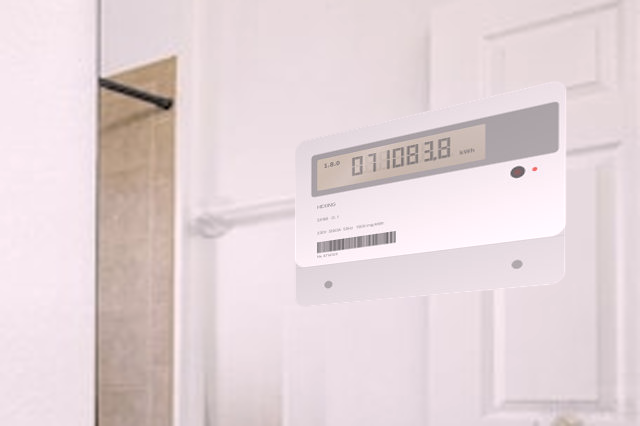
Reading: 71083.8; kWh
